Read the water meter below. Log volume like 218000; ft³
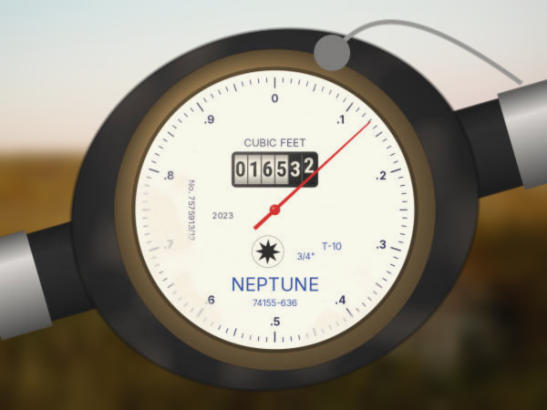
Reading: 16532.13; ft³
